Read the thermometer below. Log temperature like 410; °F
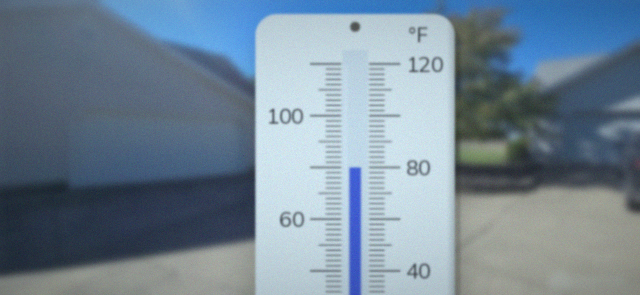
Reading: 80; °F
